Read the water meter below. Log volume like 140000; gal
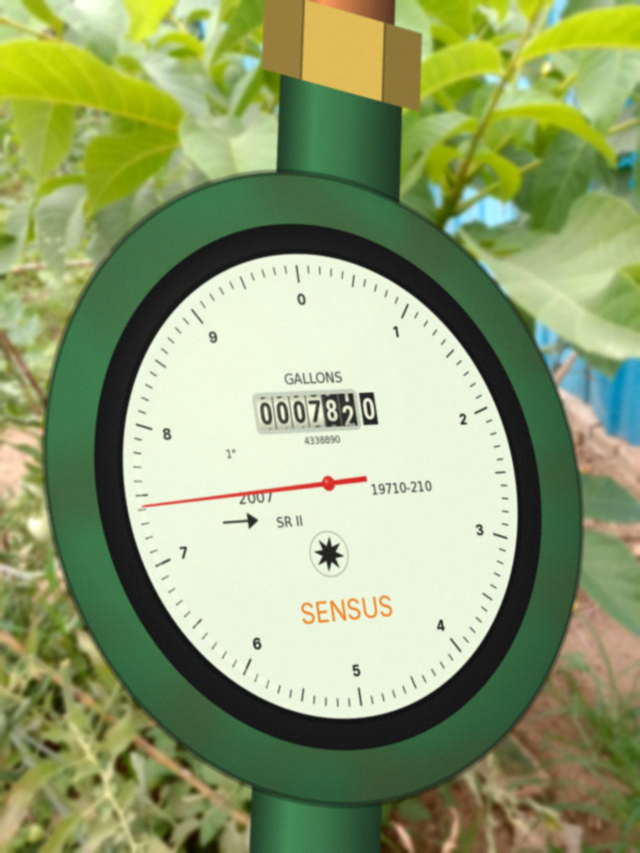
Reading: 7817.4; gal
